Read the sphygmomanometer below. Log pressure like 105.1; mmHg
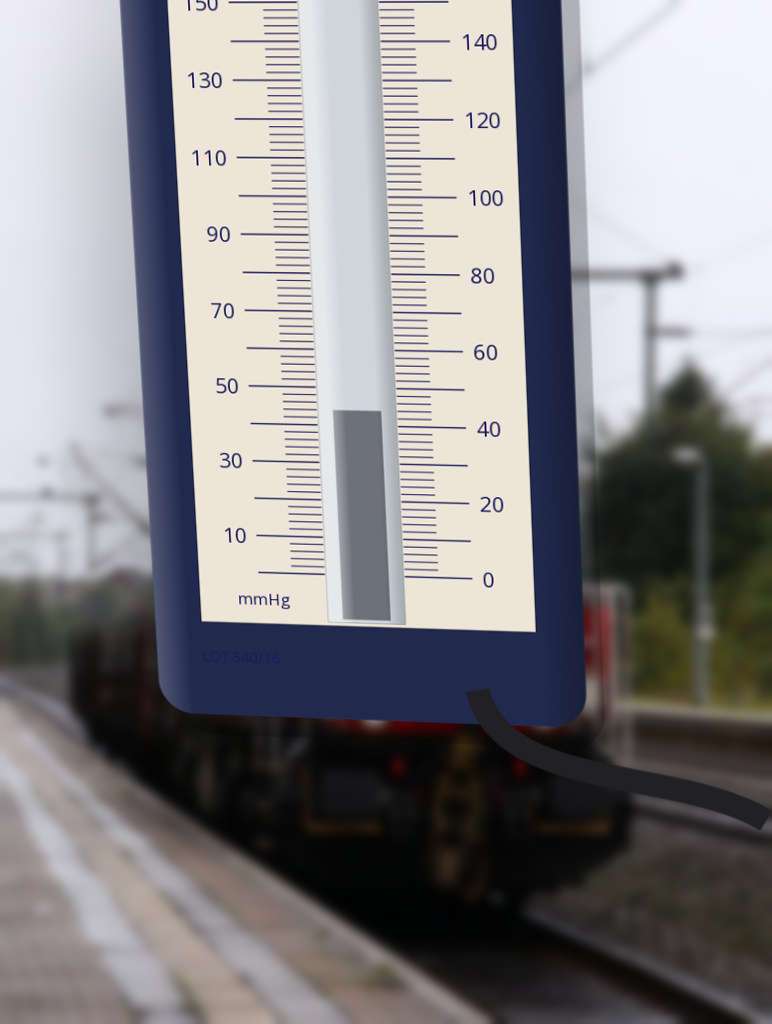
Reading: 44; mmHg
